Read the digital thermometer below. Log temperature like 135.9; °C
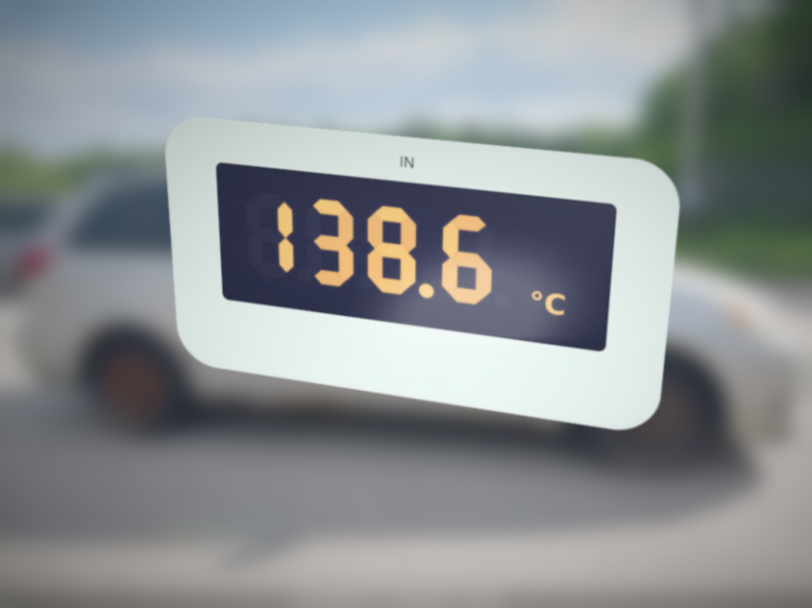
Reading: 138.6; °C
